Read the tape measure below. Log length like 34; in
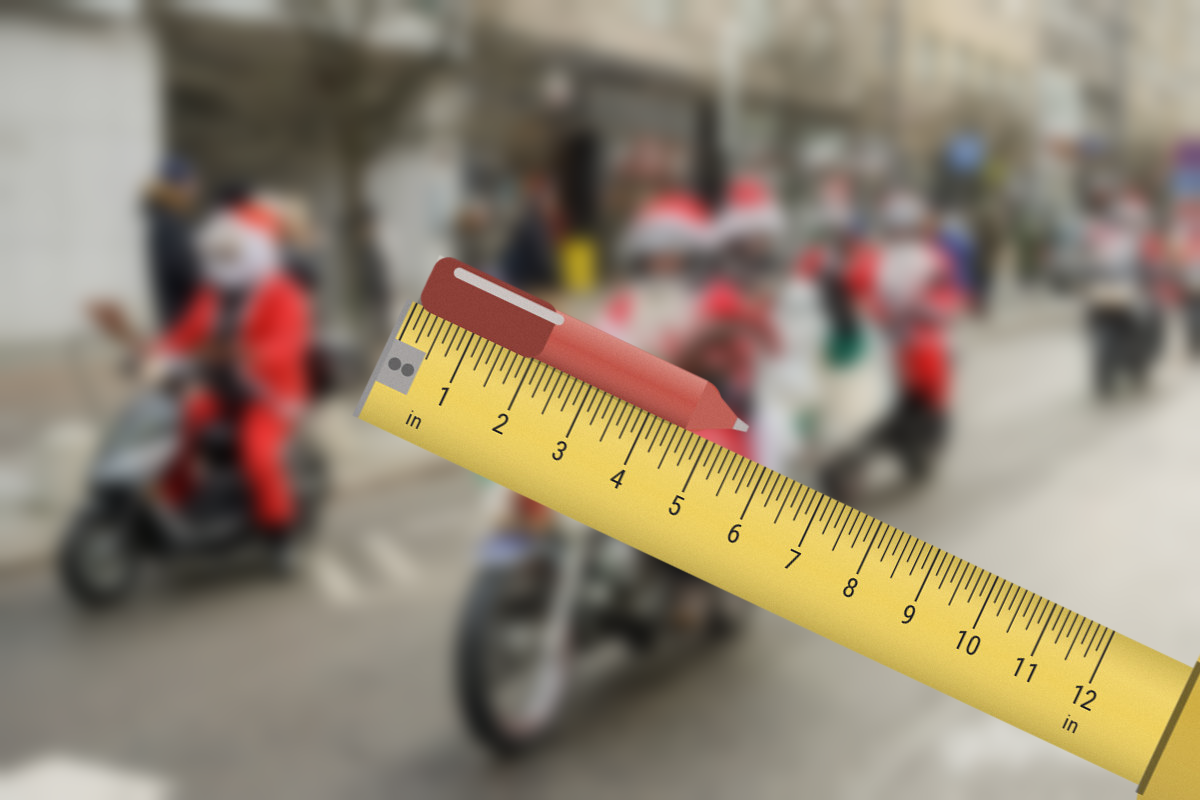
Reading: 5.5; in
